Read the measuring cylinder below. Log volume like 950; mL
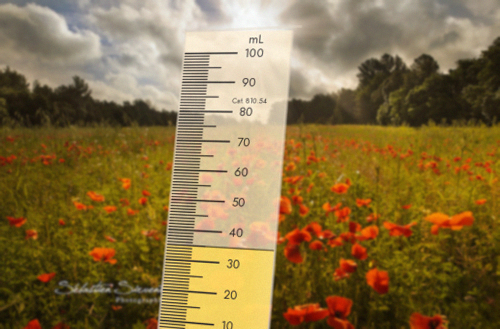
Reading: 35; mL
